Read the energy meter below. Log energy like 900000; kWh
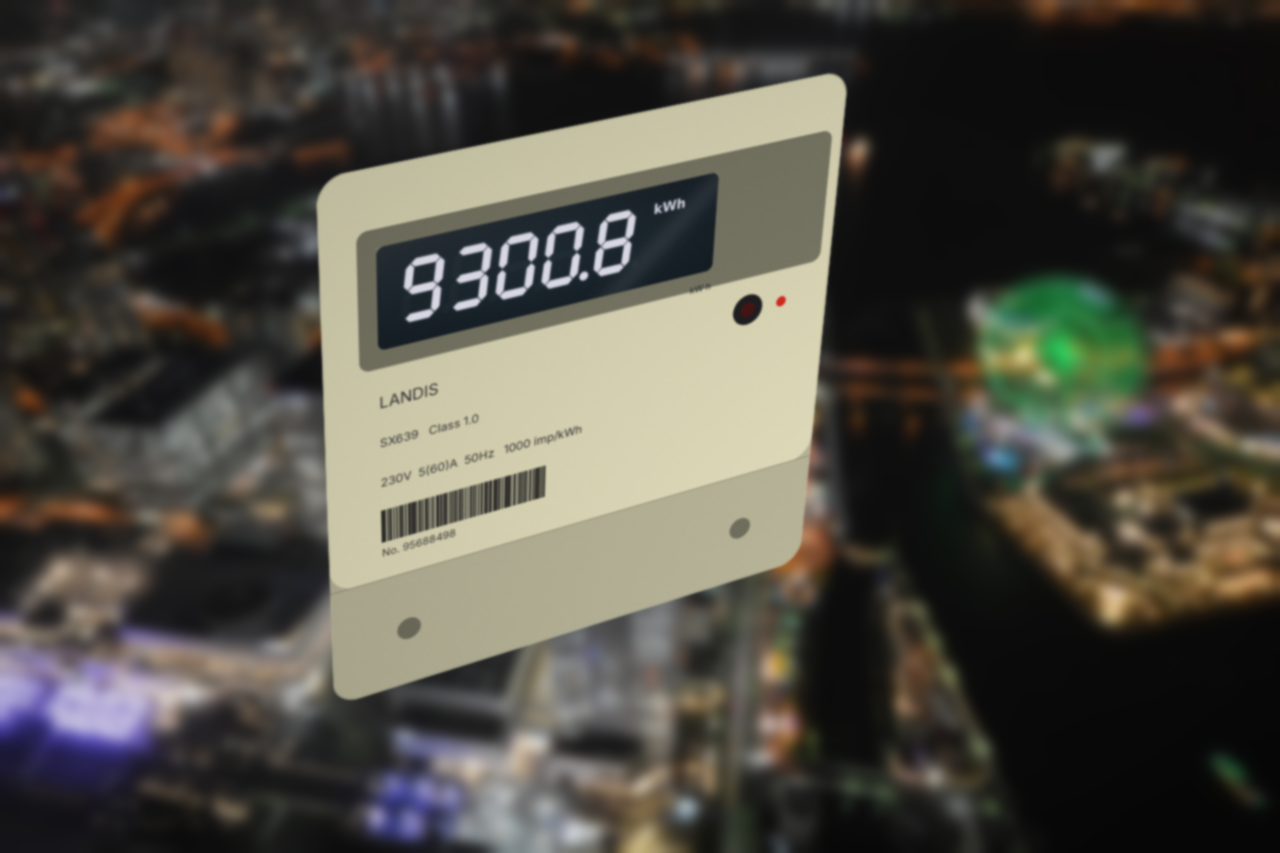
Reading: 9300.8; kWh
